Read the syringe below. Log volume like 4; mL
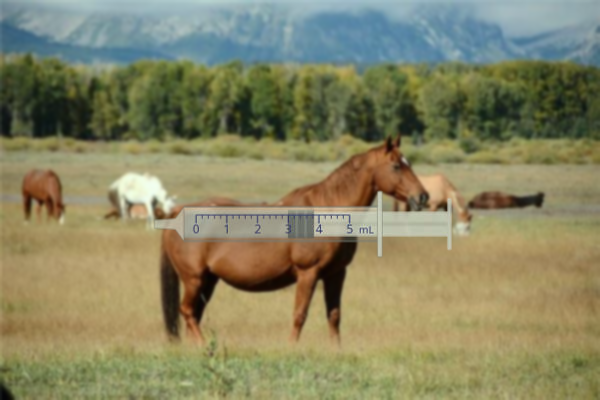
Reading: 3; mL
